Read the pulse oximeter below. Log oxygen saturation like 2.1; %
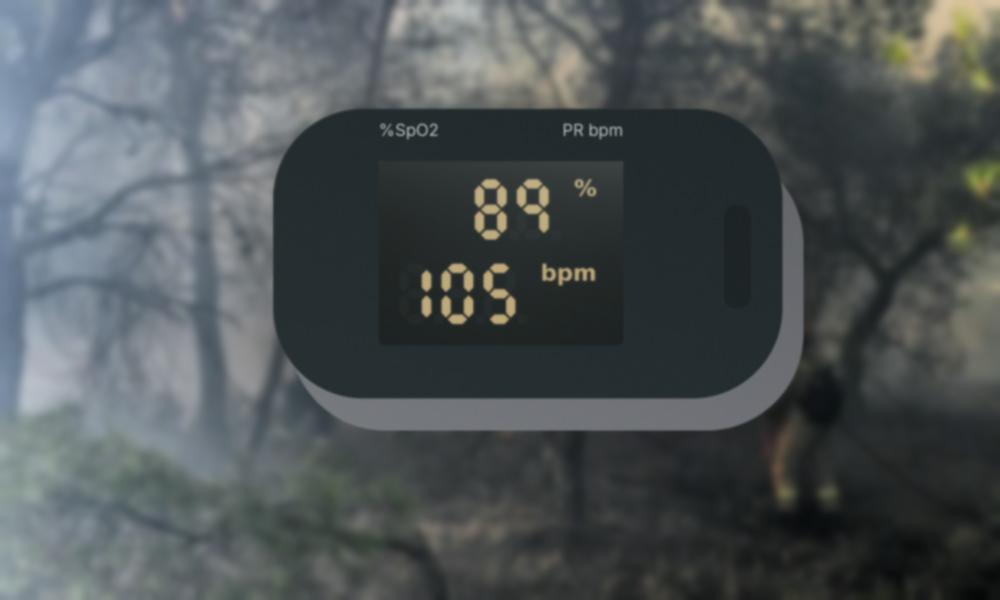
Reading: 89; %
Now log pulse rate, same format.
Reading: 105; bpm
